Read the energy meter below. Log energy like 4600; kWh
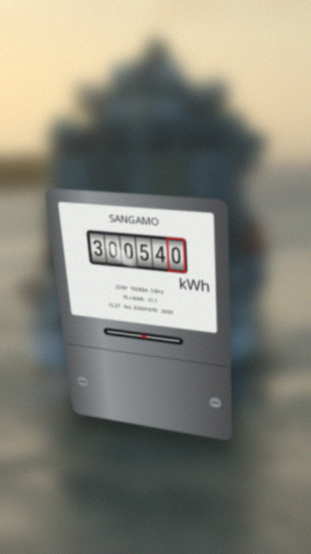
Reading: 30054.0; kWh
